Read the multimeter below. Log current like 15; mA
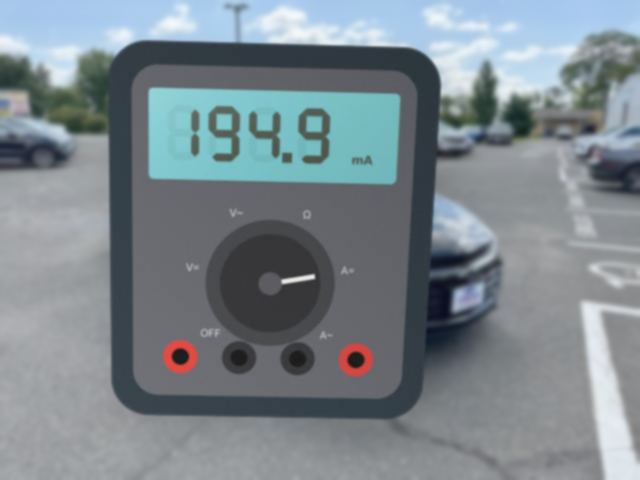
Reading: 194.9; mA
